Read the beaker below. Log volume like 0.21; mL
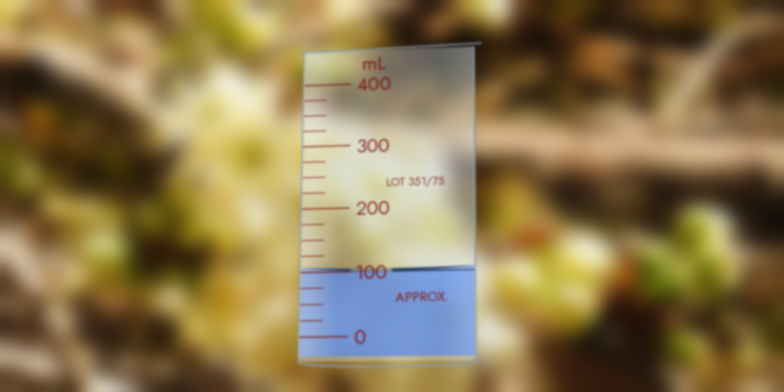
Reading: 100; mL
